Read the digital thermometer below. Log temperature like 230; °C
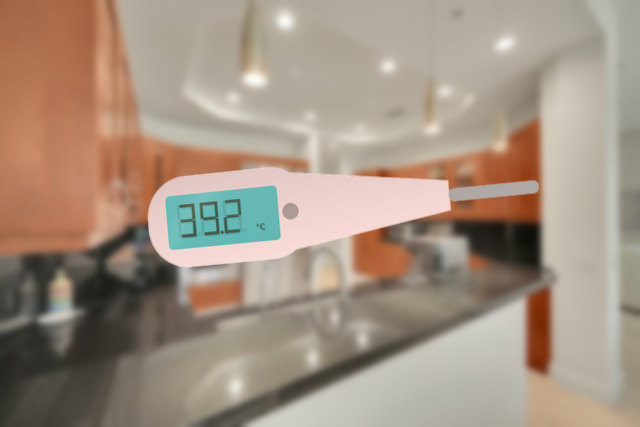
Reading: 39.2; °C
